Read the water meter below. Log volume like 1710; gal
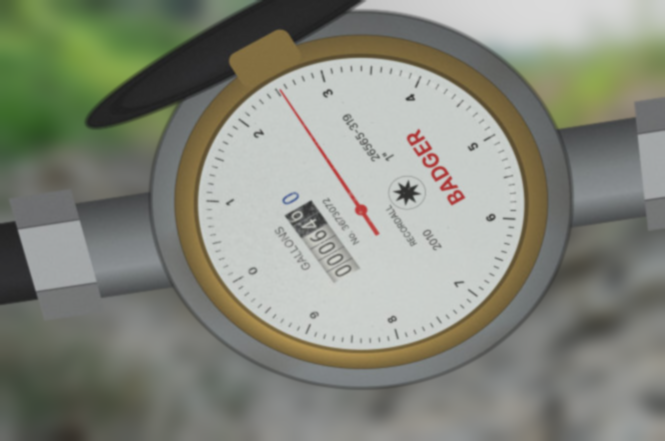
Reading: 6462.5; gal
